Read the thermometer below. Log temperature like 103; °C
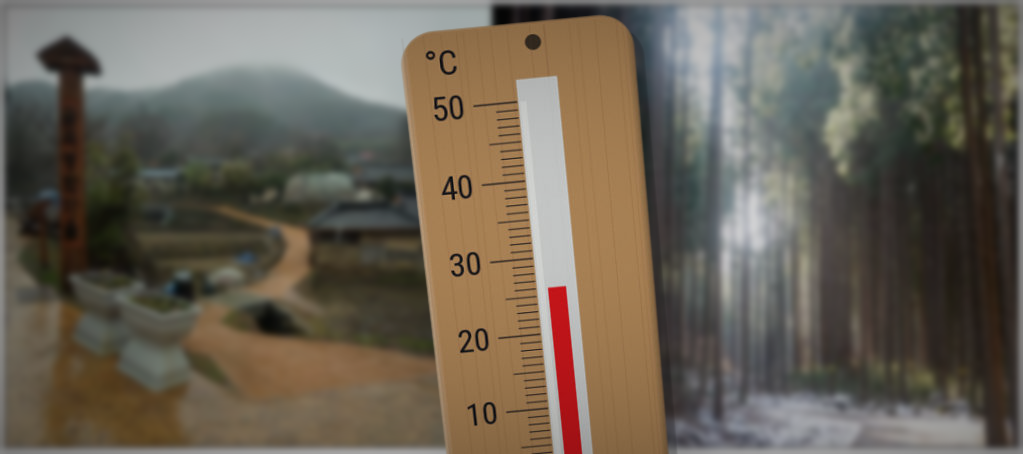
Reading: 26; °C
